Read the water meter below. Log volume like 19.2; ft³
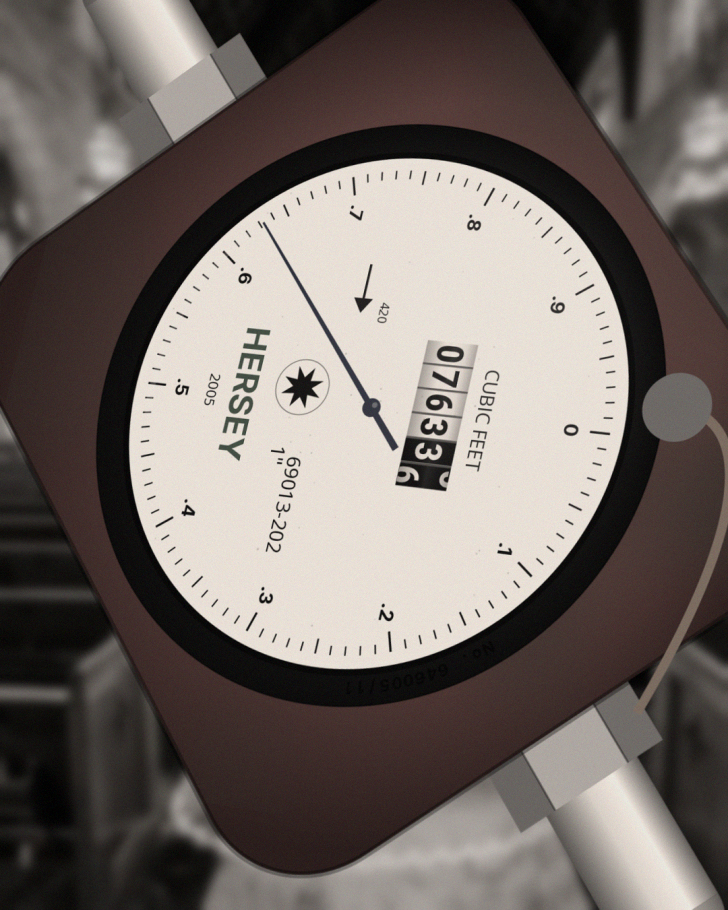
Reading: 76335.63; ft³
